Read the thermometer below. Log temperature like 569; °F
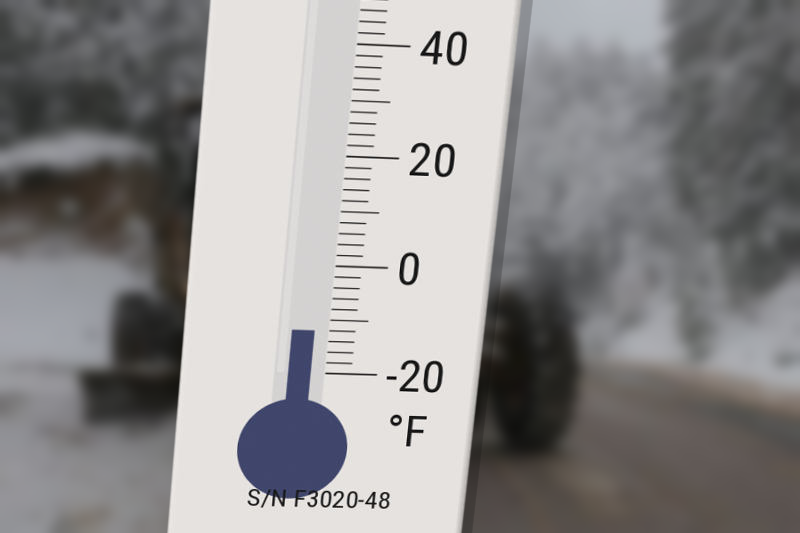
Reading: -12; °F
